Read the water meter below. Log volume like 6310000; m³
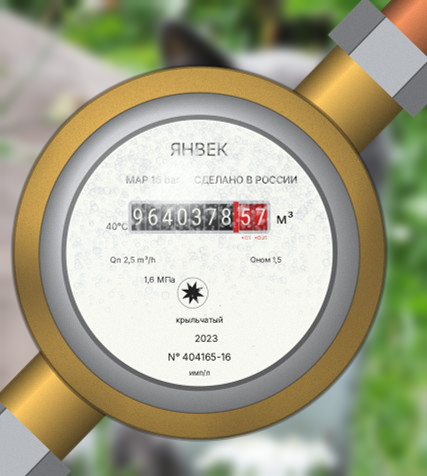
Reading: 9640378.57; m³
